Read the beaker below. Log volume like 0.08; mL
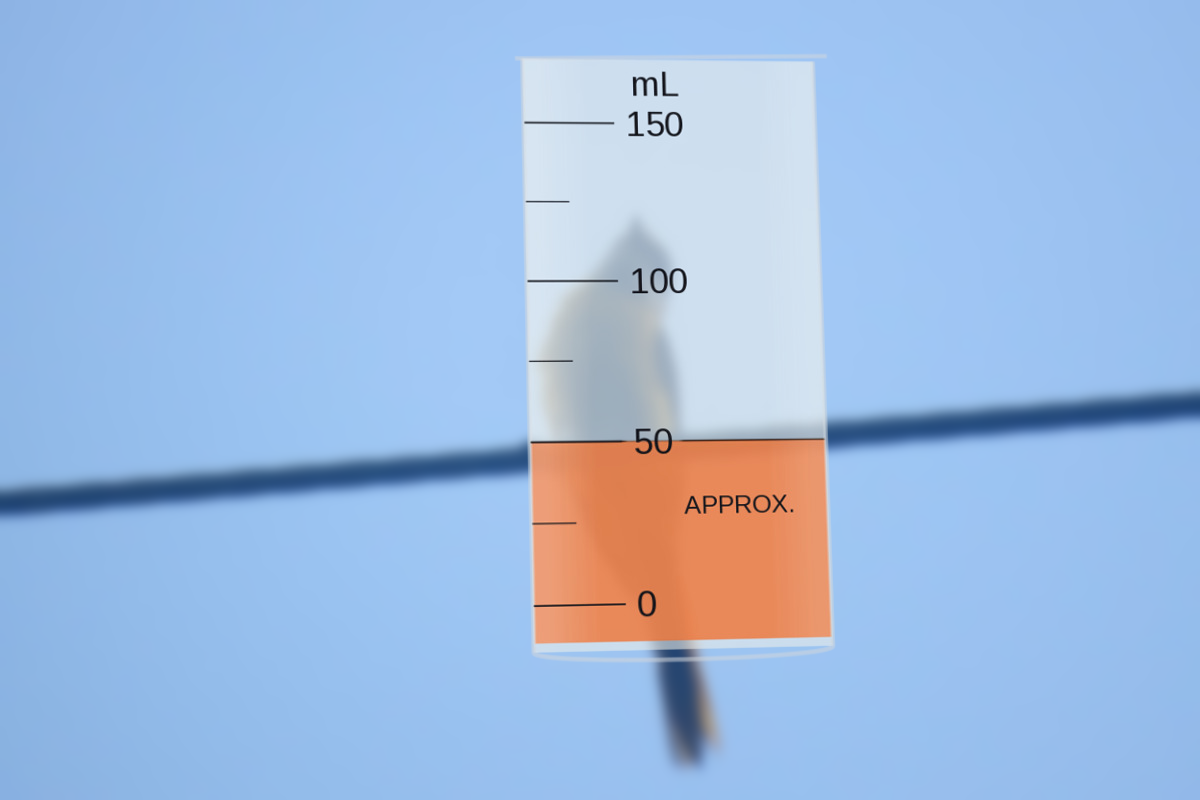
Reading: 50; mL
